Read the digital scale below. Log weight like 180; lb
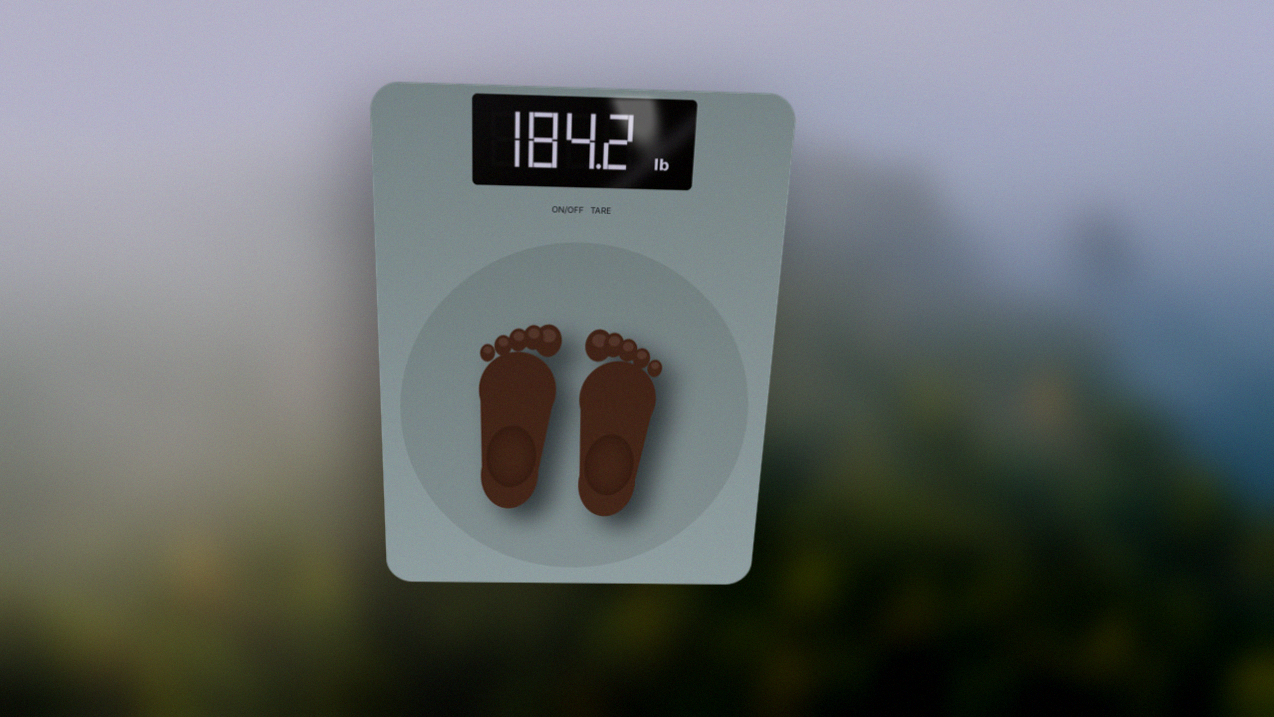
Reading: 184.2; lb
